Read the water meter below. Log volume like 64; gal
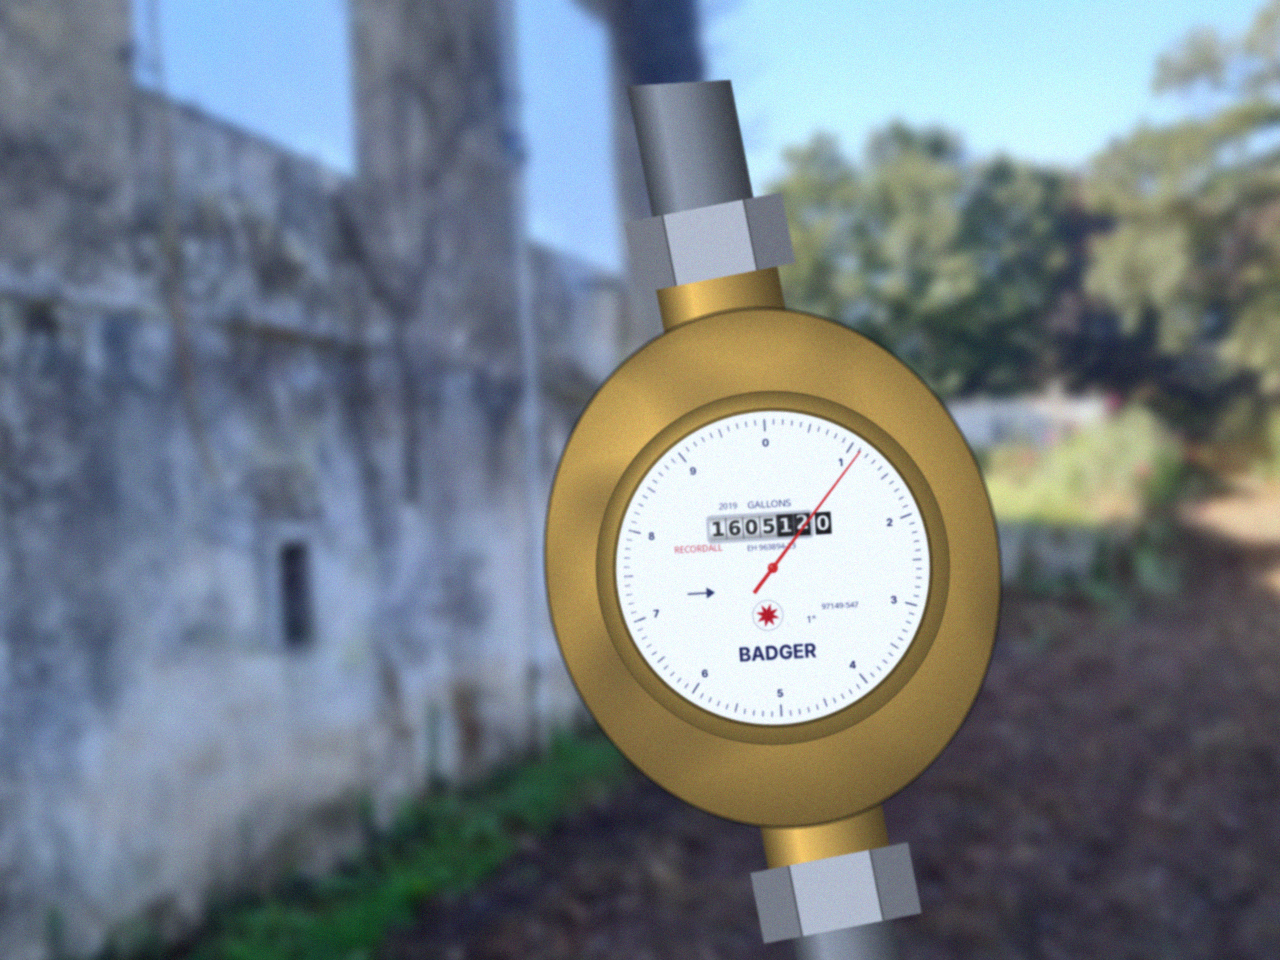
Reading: 1605121.1; gal
